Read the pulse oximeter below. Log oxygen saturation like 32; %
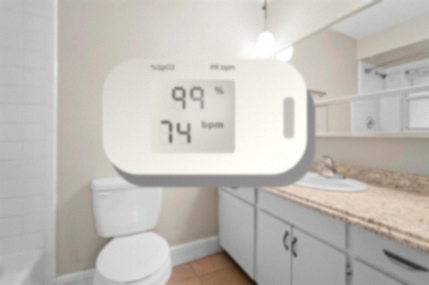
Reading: 99; %
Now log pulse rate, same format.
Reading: 74; bpm
